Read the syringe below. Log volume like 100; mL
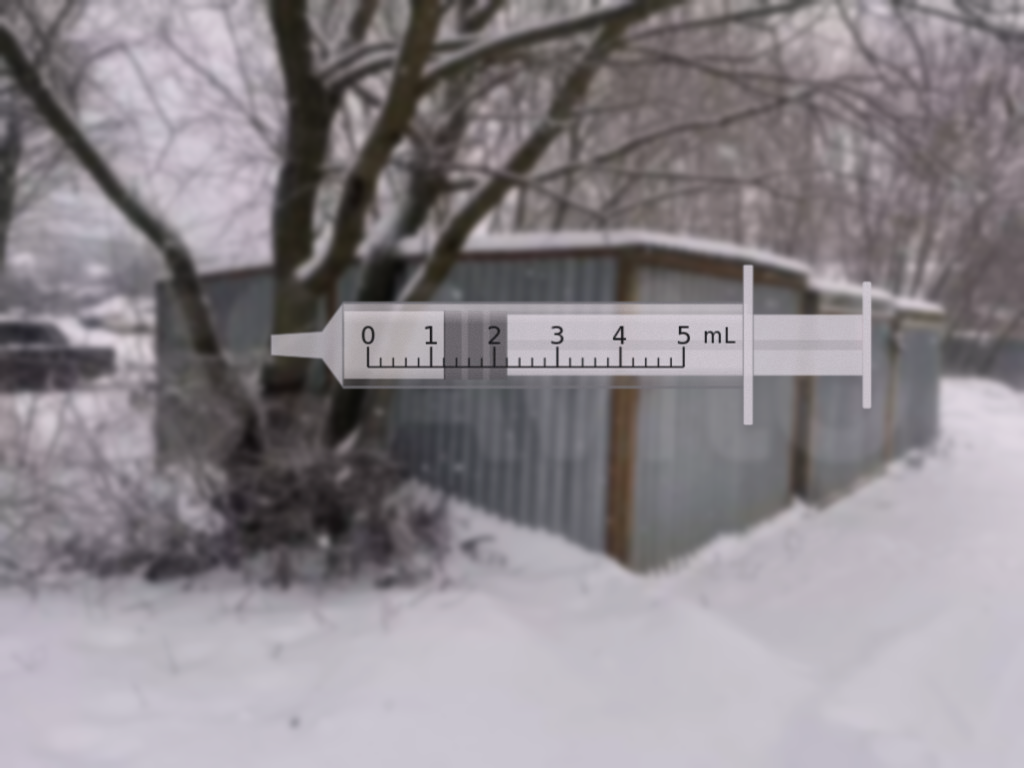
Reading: 1.2; mL
